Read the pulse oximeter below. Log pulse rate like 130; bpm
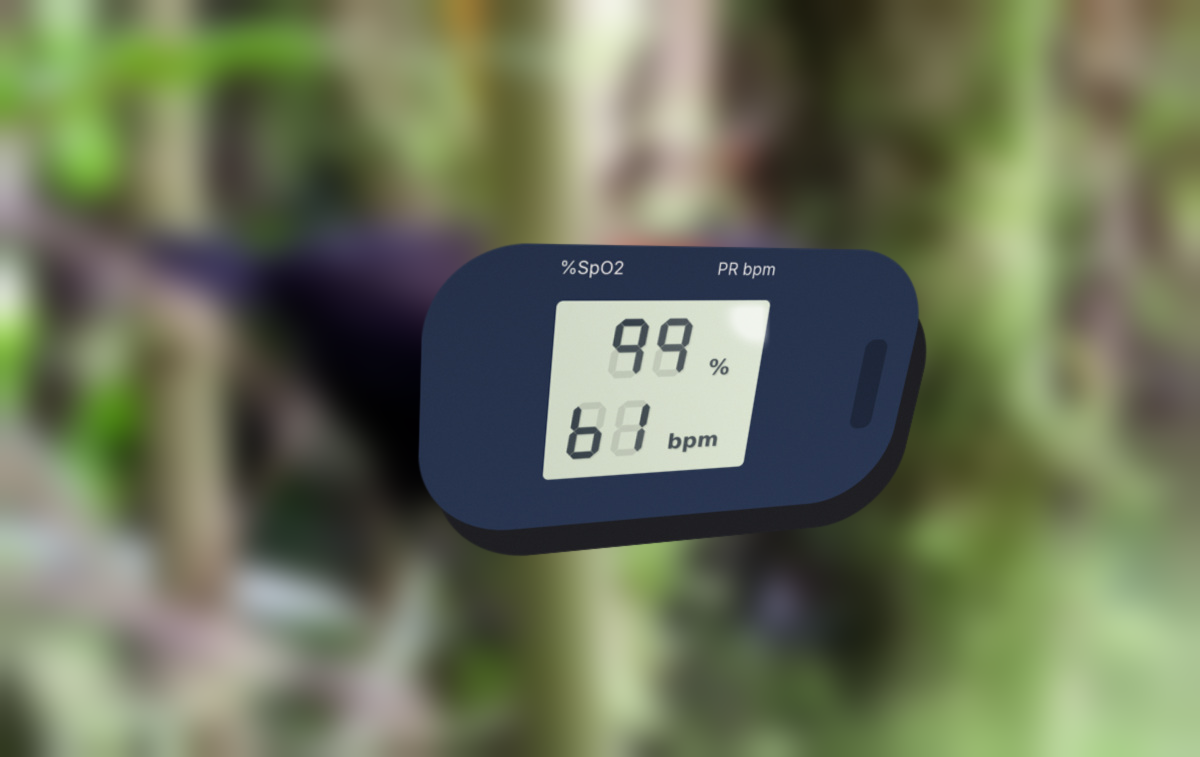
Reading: 61; bpm
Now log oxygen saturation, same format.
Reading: 99; %
